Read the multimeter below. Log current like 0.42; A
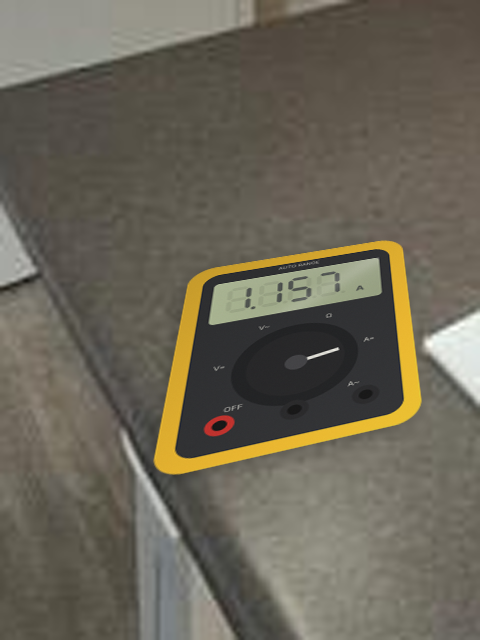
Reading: 1.157; A
